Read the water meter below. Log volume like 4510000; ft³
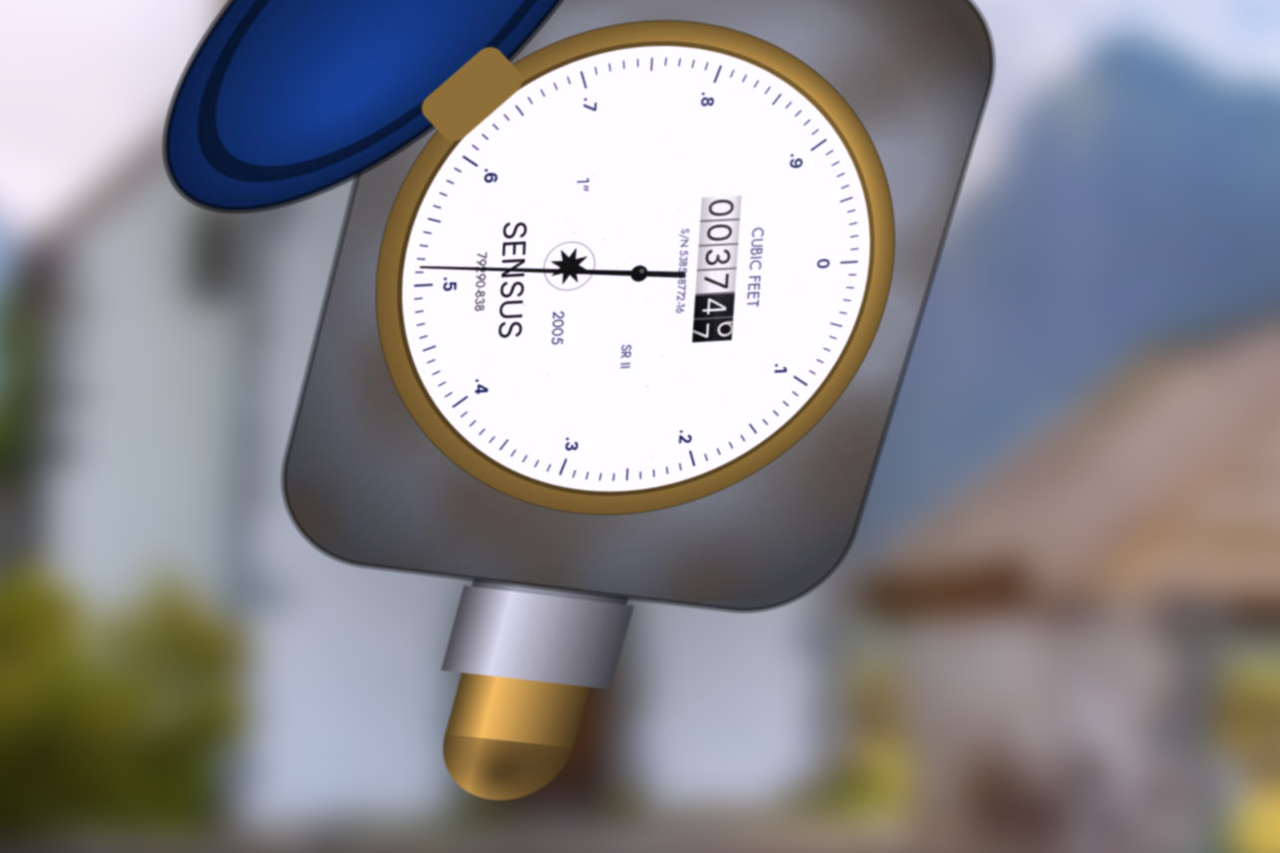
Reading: 3746.51; ft³
